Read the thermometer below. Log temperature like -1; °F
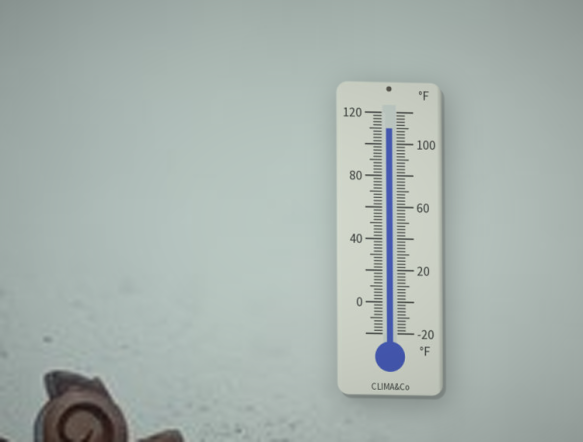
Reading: 110; °F
